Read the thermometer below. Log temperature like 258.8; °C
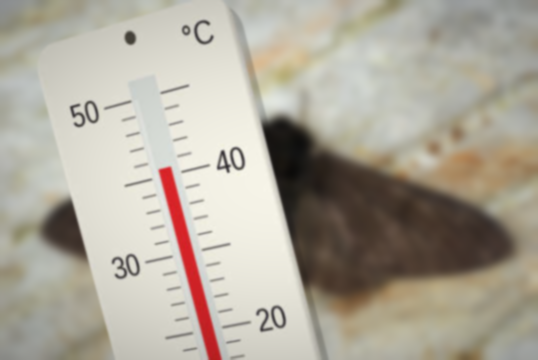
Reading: 41; °C
